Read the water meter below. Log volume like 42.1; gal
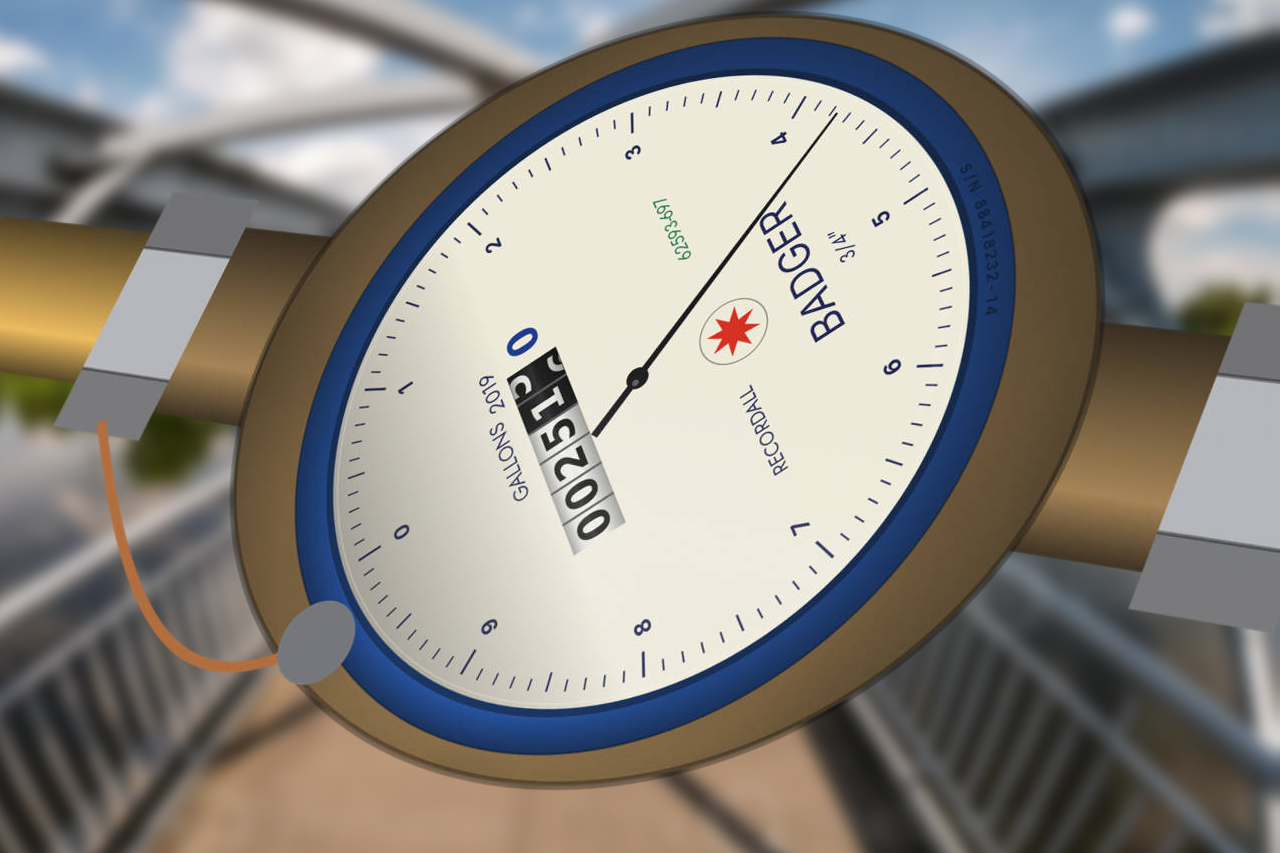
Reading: 25154.2; gal
